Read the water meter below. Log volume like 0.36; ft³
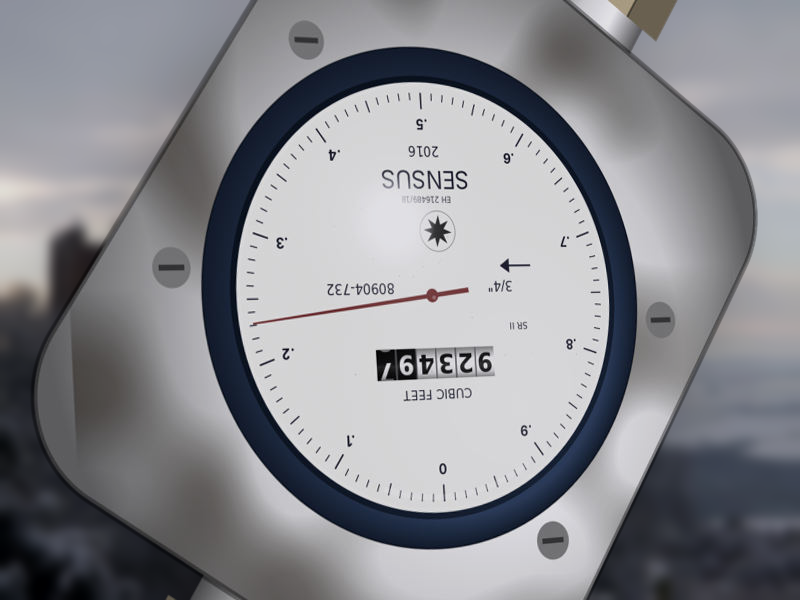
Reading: 923497.23; ft³
